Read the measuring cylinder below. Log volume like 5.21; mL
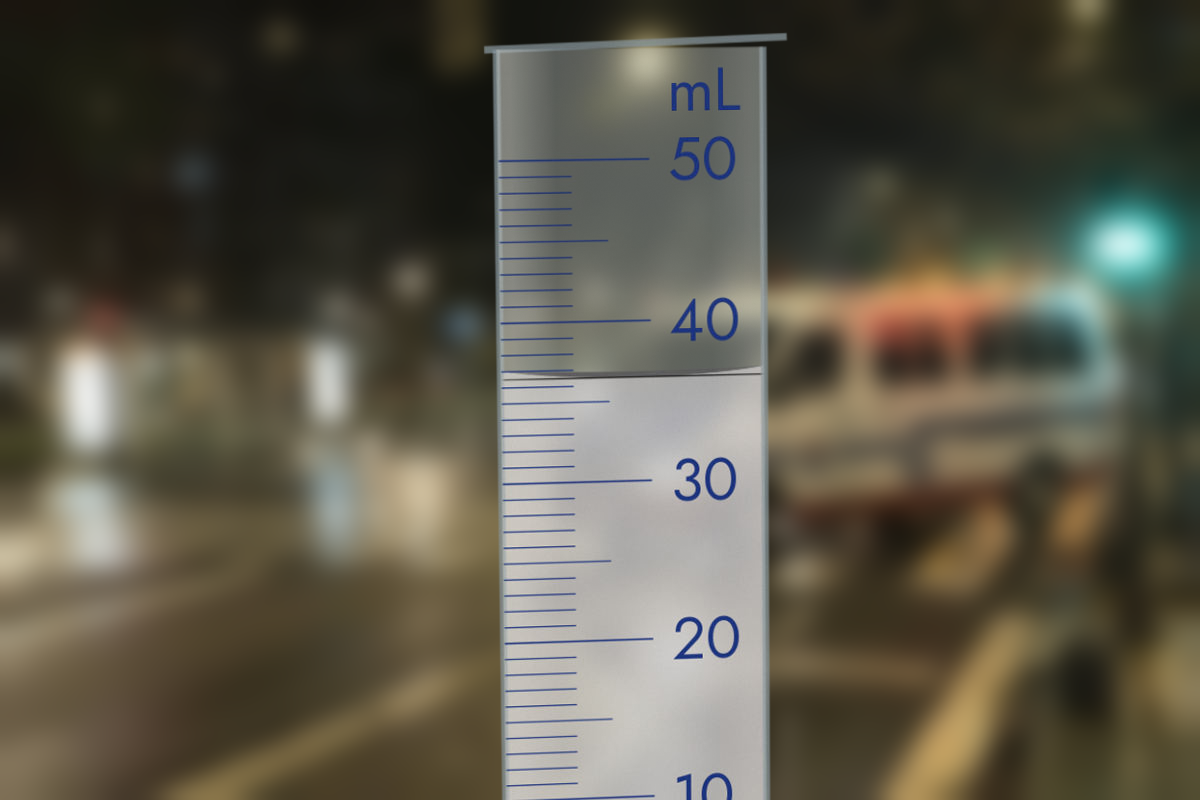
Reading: 36.5; mL
